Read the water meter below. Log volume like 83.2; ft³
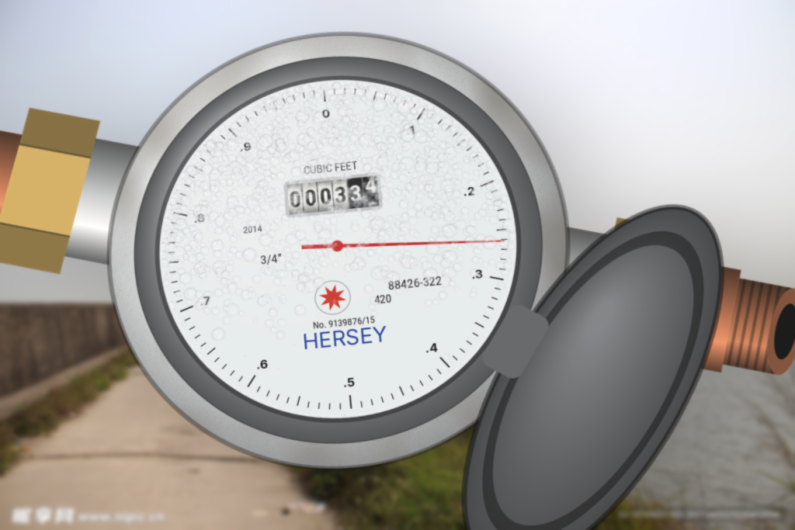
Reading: 334.26; ft³
